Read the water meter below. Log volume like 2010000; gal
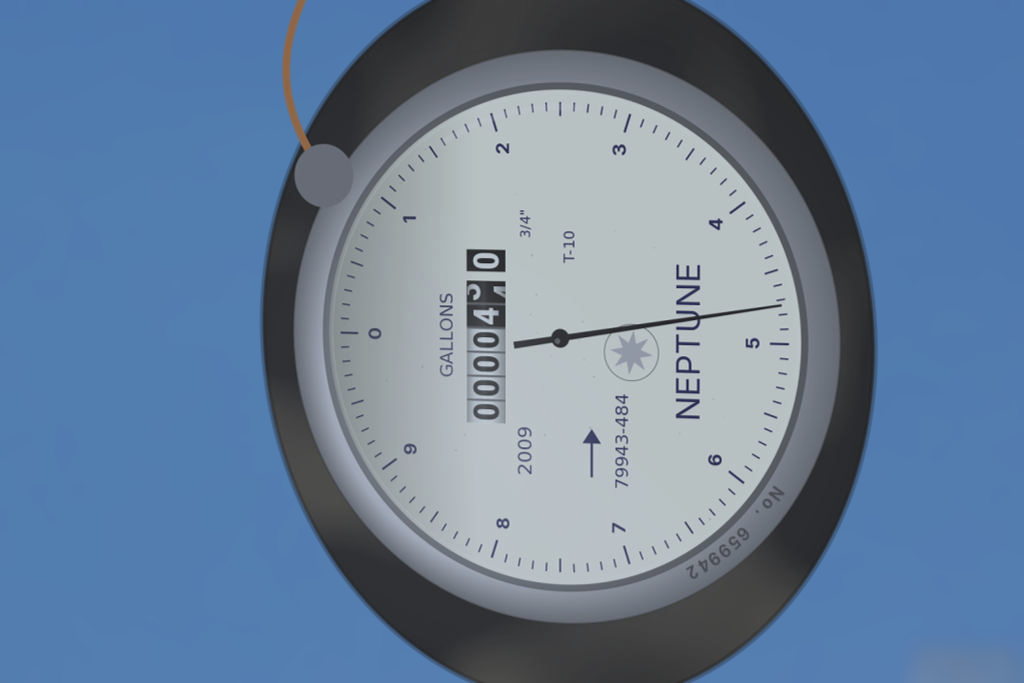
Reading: 434.7; gal
